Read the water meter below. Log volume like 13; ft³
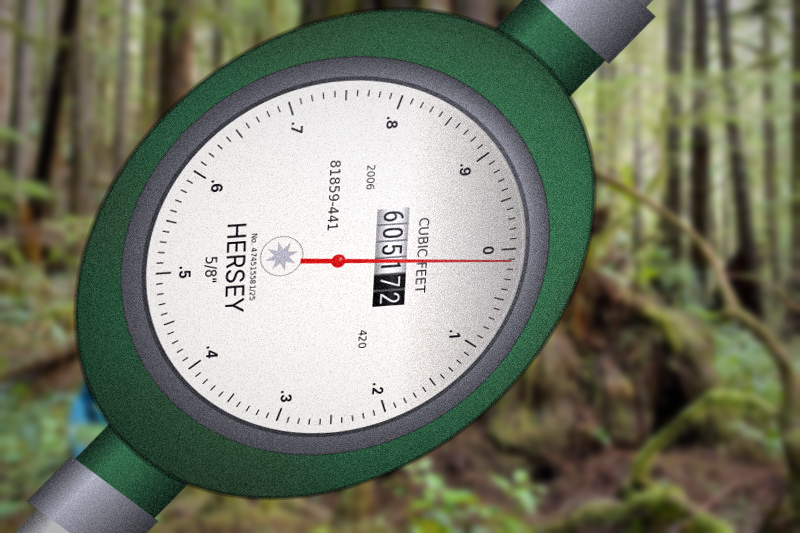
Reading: 605172.01; ft³
